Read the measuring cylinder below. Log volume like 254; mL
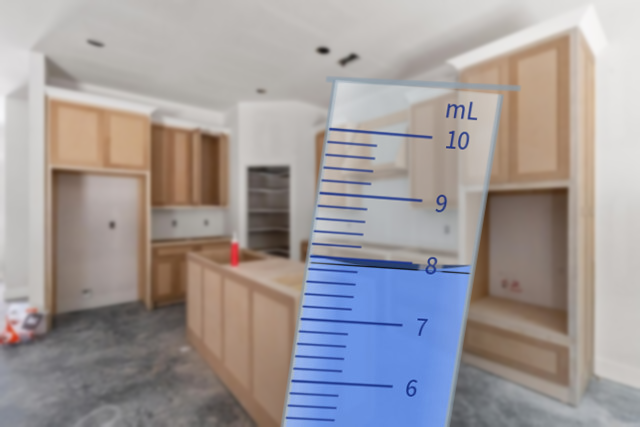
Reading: 7.9; mL
